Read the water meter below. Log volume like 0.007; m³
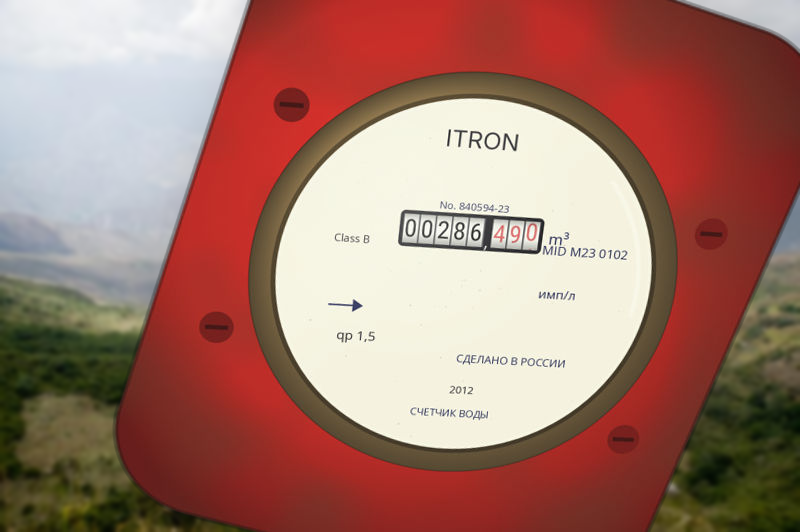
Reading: 286.490; m³
